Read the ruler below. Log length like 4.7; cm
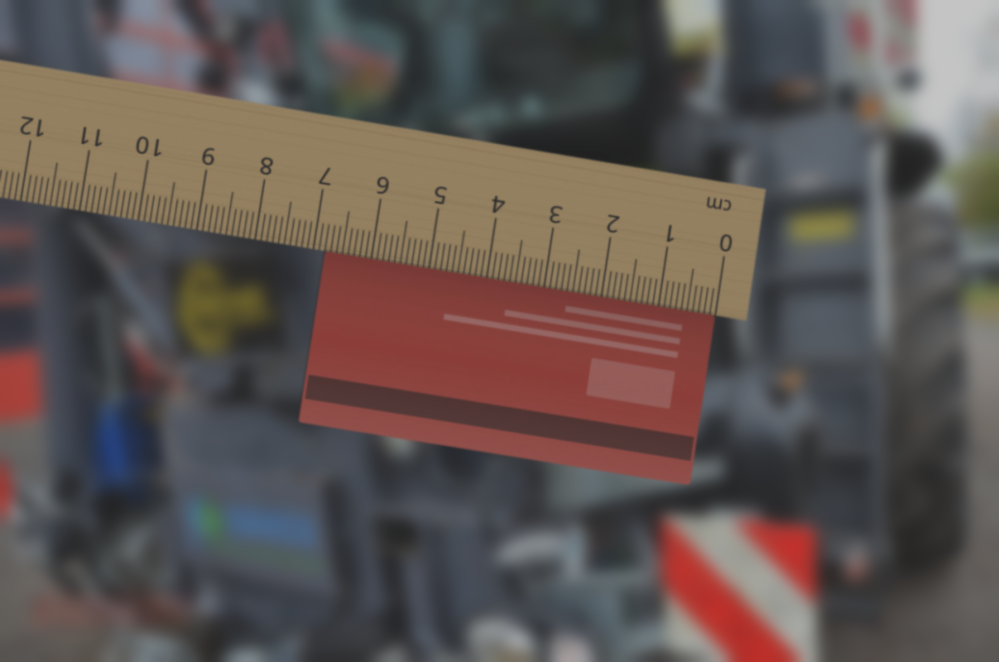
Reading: 6.8; cm
